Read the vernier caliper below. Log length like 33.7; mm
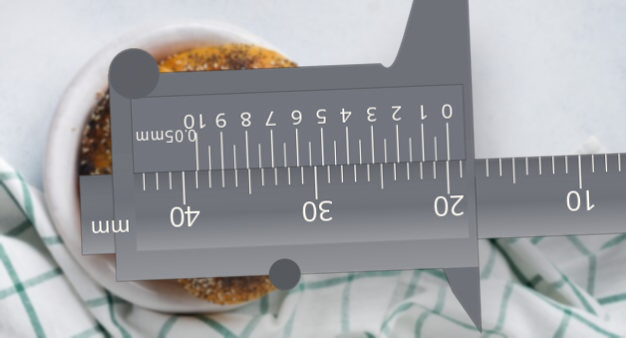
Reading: 19.9; mm
